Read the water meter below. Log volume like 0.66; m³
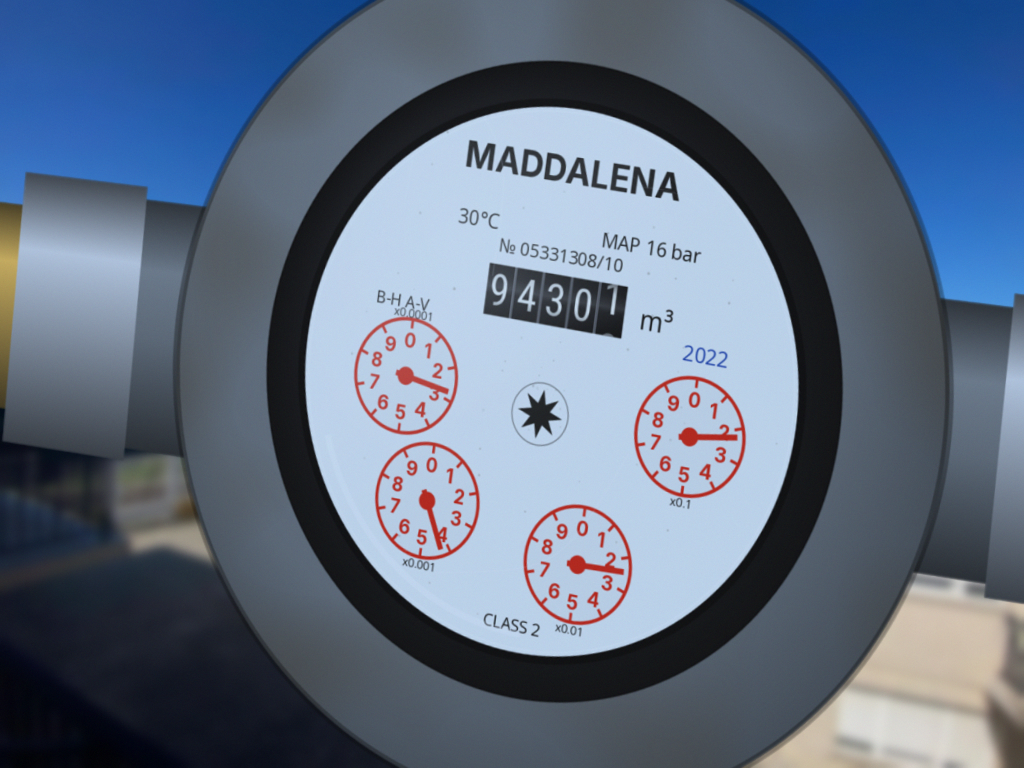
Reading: 94301.2242; m³
